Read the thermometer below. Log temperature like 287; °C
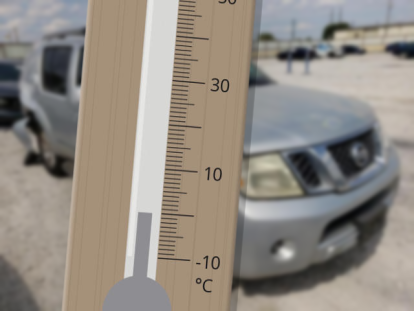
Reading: 0; °C
